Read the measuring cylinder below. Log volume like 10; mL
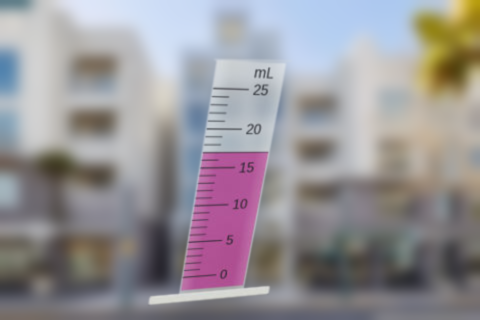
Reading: 17; mL
